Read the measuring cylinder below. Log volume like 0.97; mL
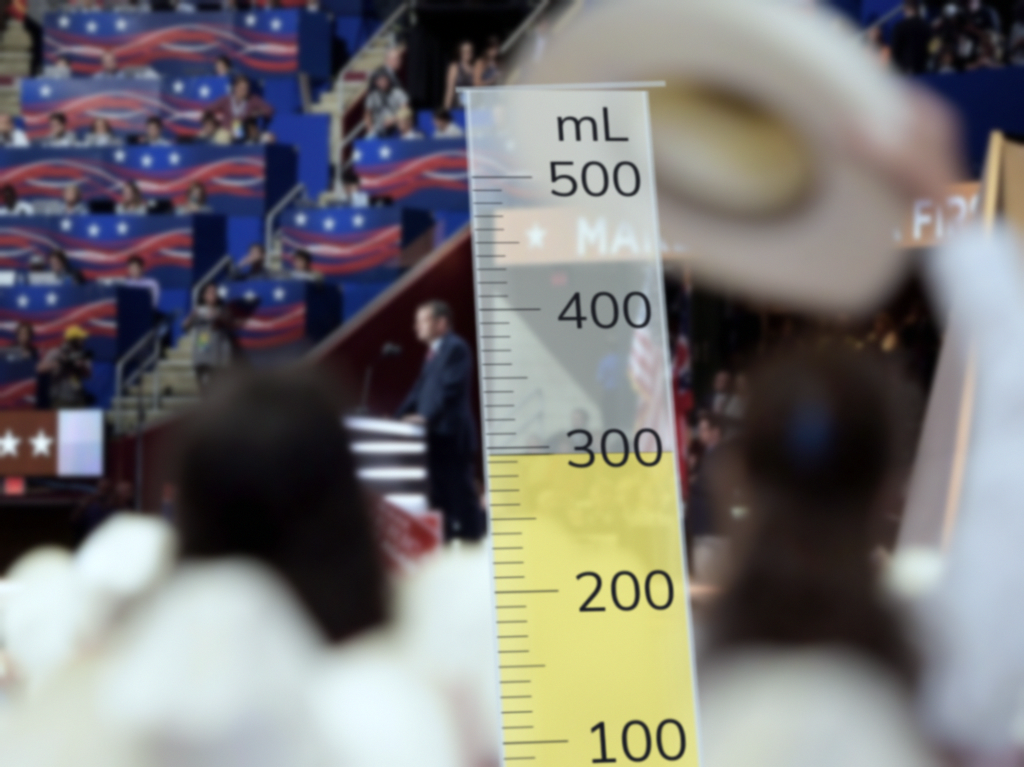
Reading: 295; mL
